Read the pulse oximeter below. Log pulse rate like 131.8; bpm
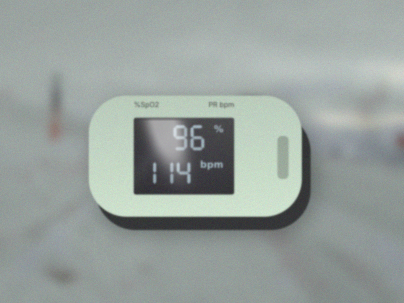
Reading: 114; bpm
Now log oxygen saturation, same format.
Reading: 96; %
